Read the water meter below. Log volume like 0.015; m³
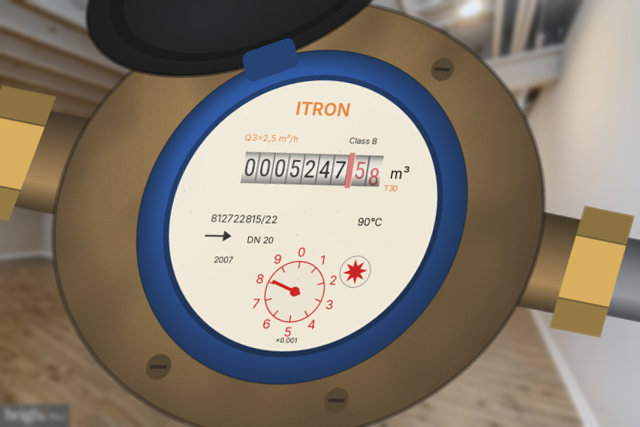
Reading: 5247.578; m³
